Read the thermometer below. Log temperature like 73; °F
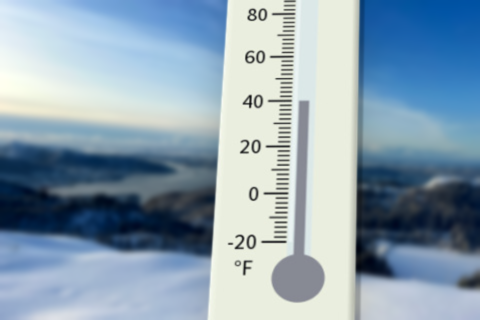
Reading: 40; °F
